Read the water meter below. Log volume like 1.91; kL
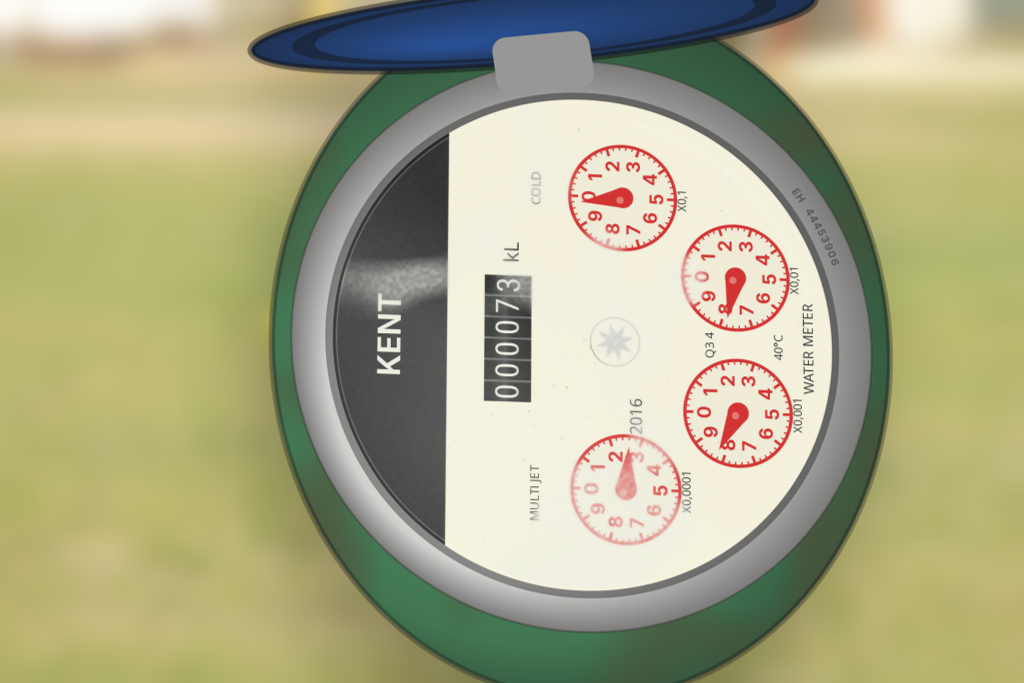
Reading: 72.9782; kL
